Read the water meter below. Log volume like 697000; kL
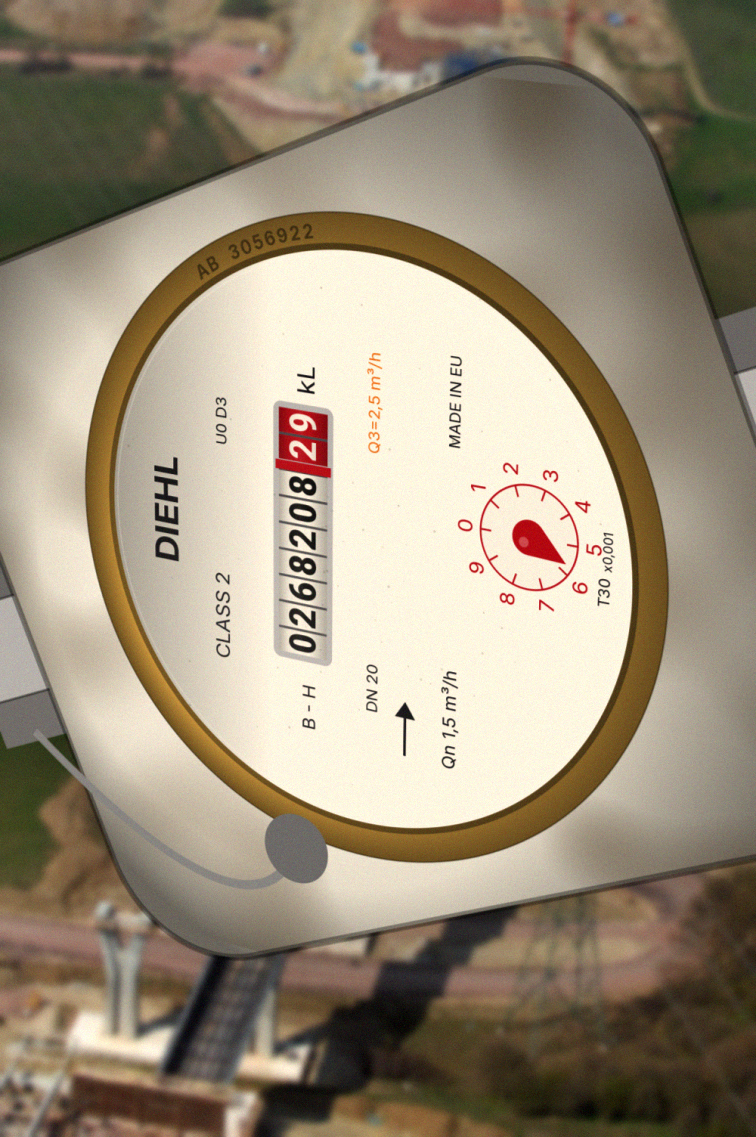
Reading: 268208.295; kL
